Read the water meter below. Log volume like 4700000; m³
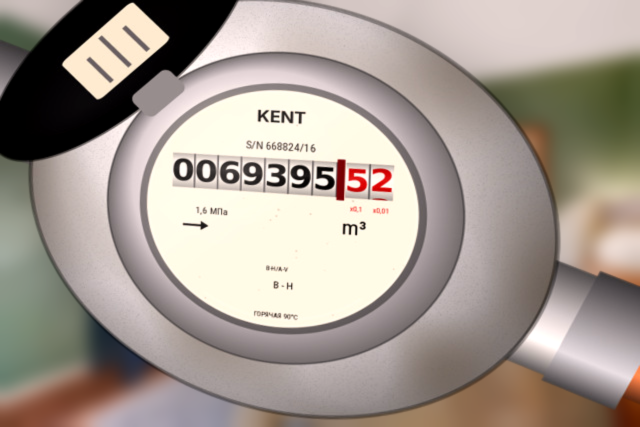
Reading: 69395.52; m³
